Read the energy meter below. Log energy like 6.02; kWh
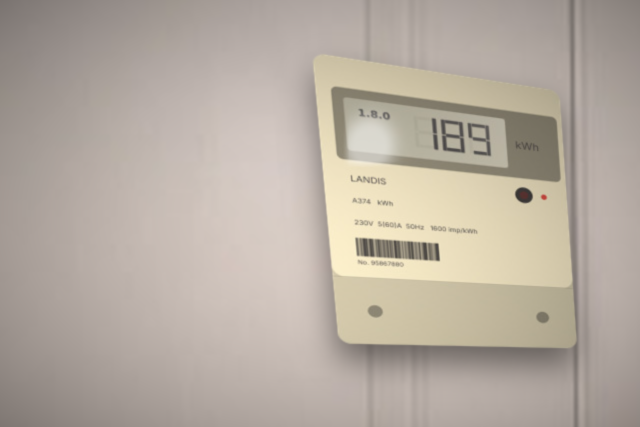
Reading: 189; kWh
